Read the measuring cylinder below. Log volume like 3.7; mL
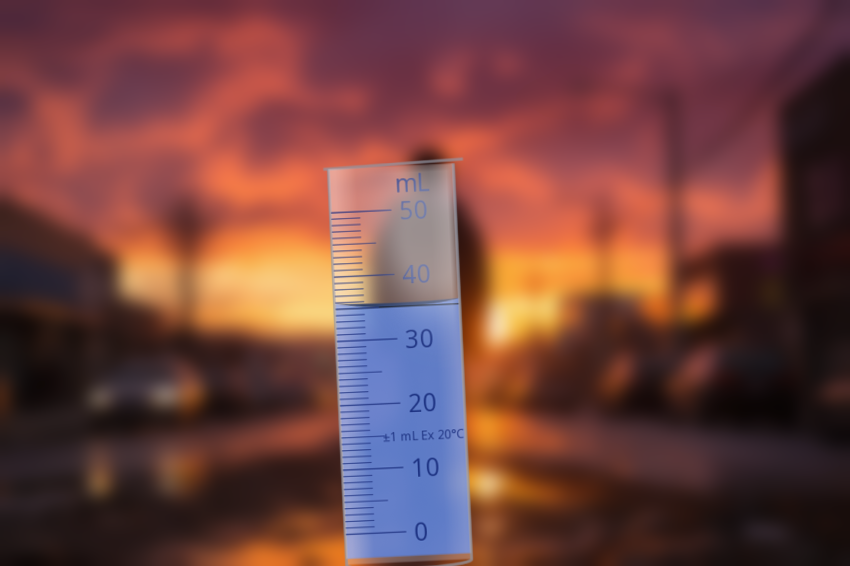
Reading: 35; mL
